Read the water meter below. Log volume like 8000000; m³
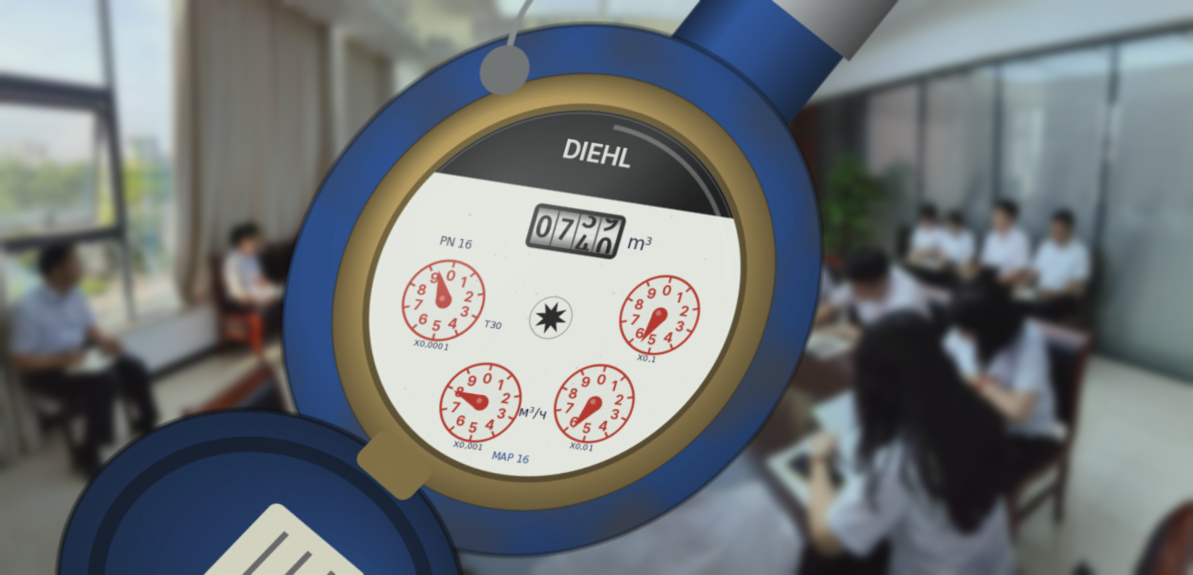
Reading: 739.5579; m³
